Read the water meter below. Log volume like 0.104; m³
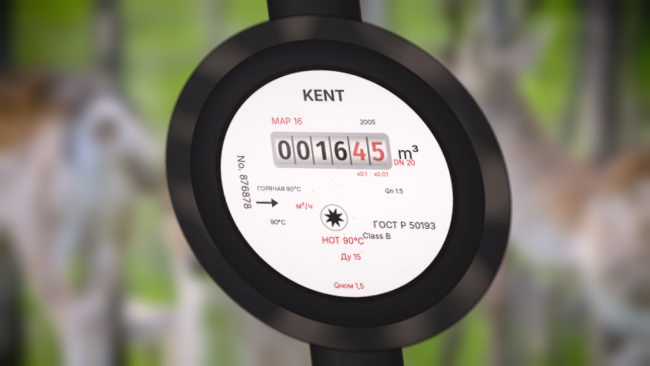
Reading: 16.45; m³
